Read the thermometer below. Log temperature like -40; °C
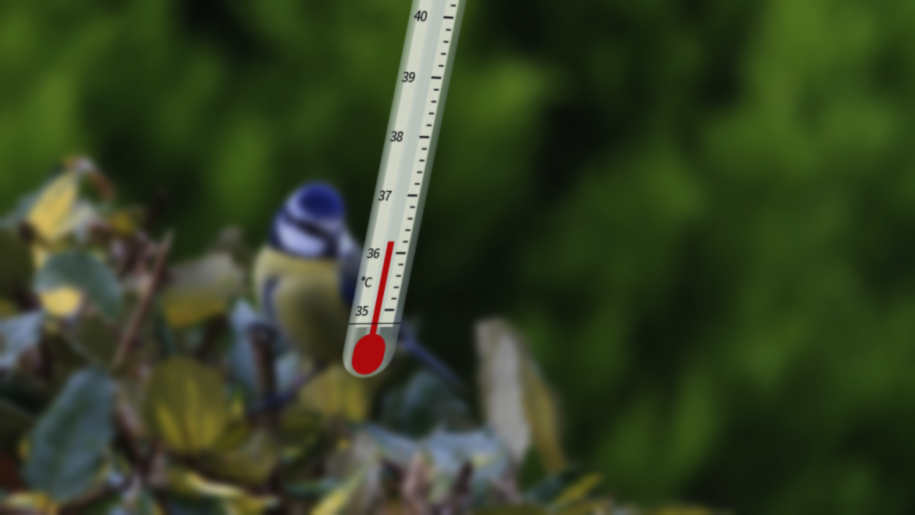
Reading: 36.2; °C
